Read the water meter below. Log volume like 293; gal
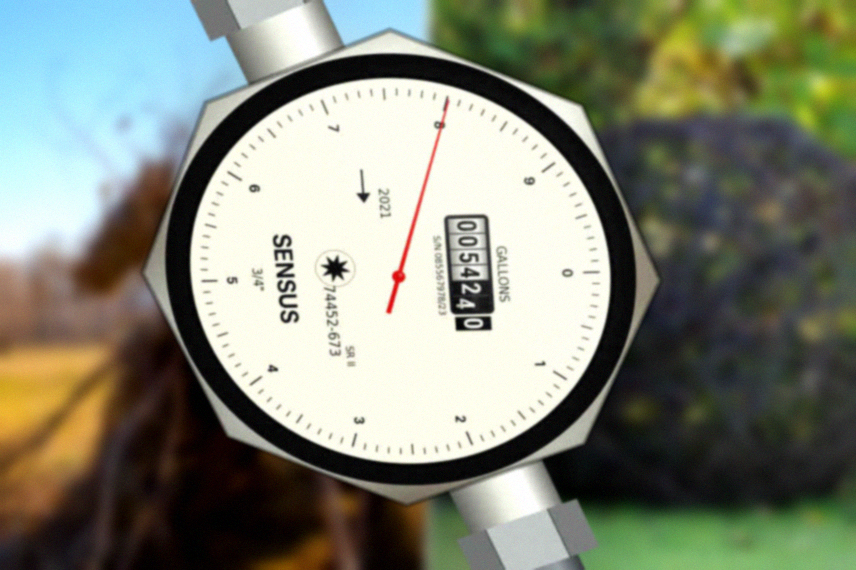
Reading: 54238.0; gal
